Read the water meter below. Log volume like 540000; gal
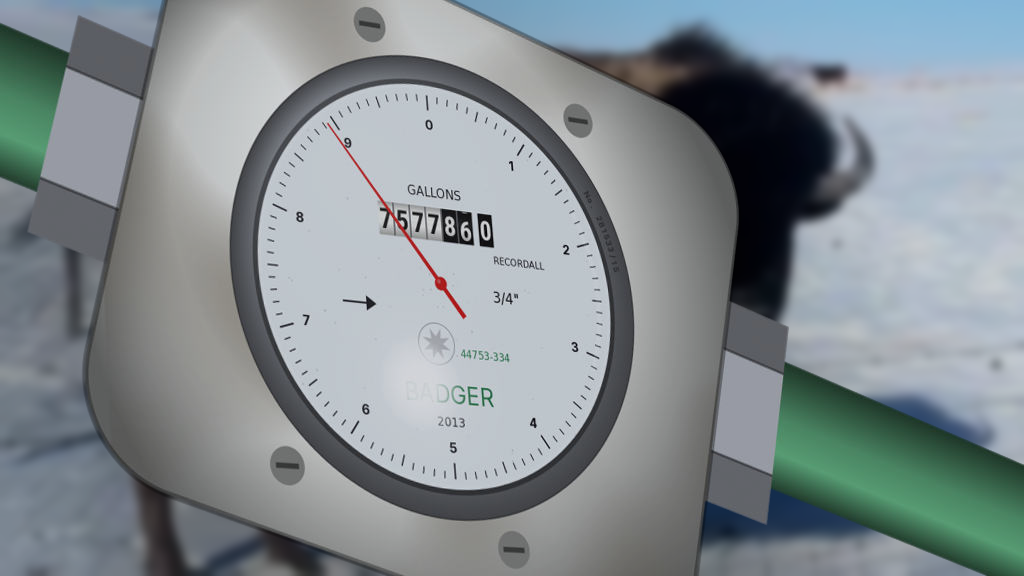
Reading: 7577858.9; gal
